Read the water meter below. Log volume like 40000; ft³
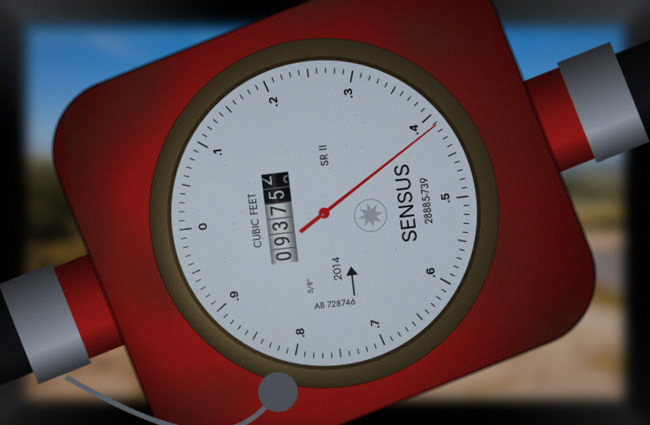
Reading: 93752.41; ft³
